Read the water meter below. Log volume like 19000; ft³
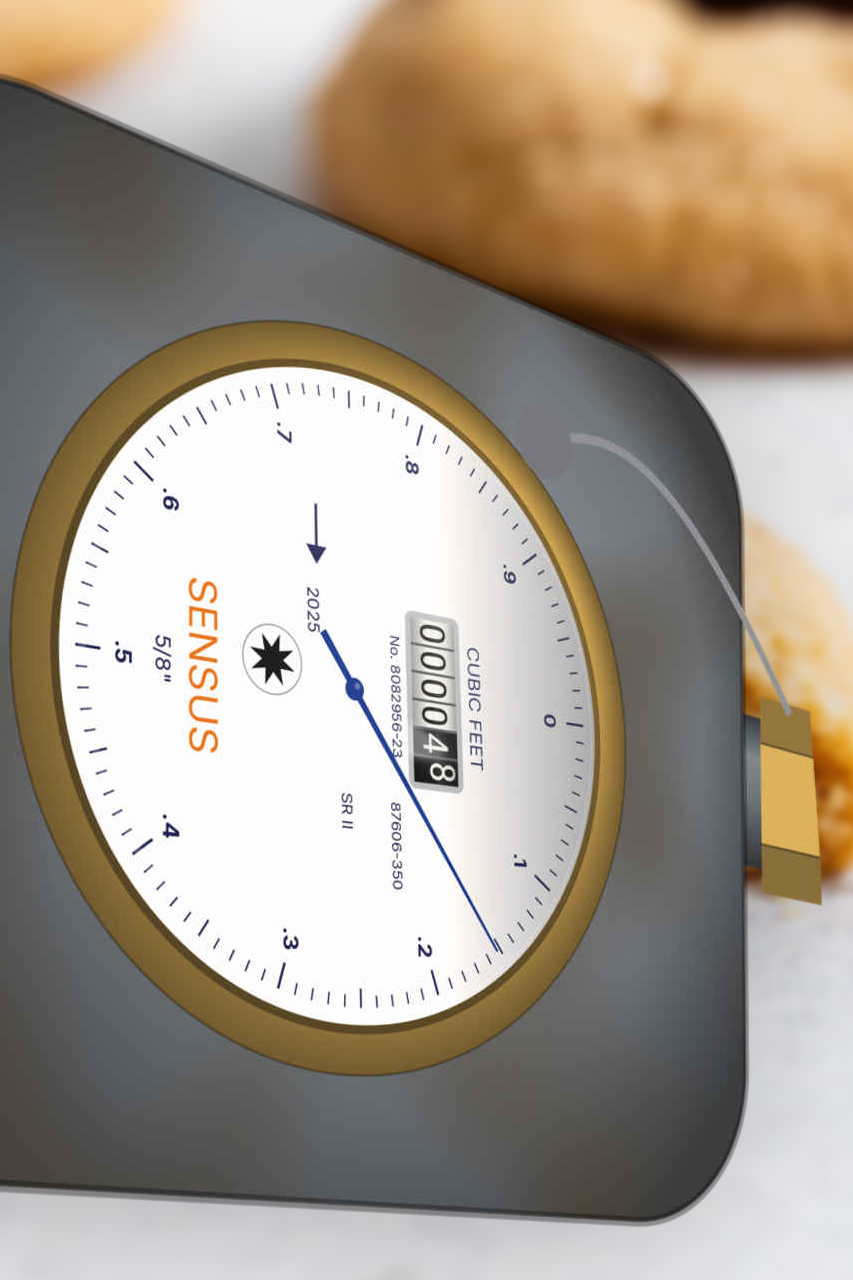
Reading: 48.15; ft³
